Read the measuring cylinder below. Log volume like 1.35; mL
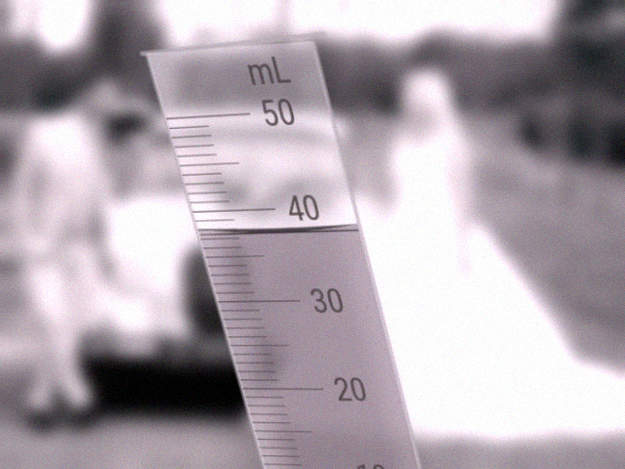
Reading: 37.5; mL
